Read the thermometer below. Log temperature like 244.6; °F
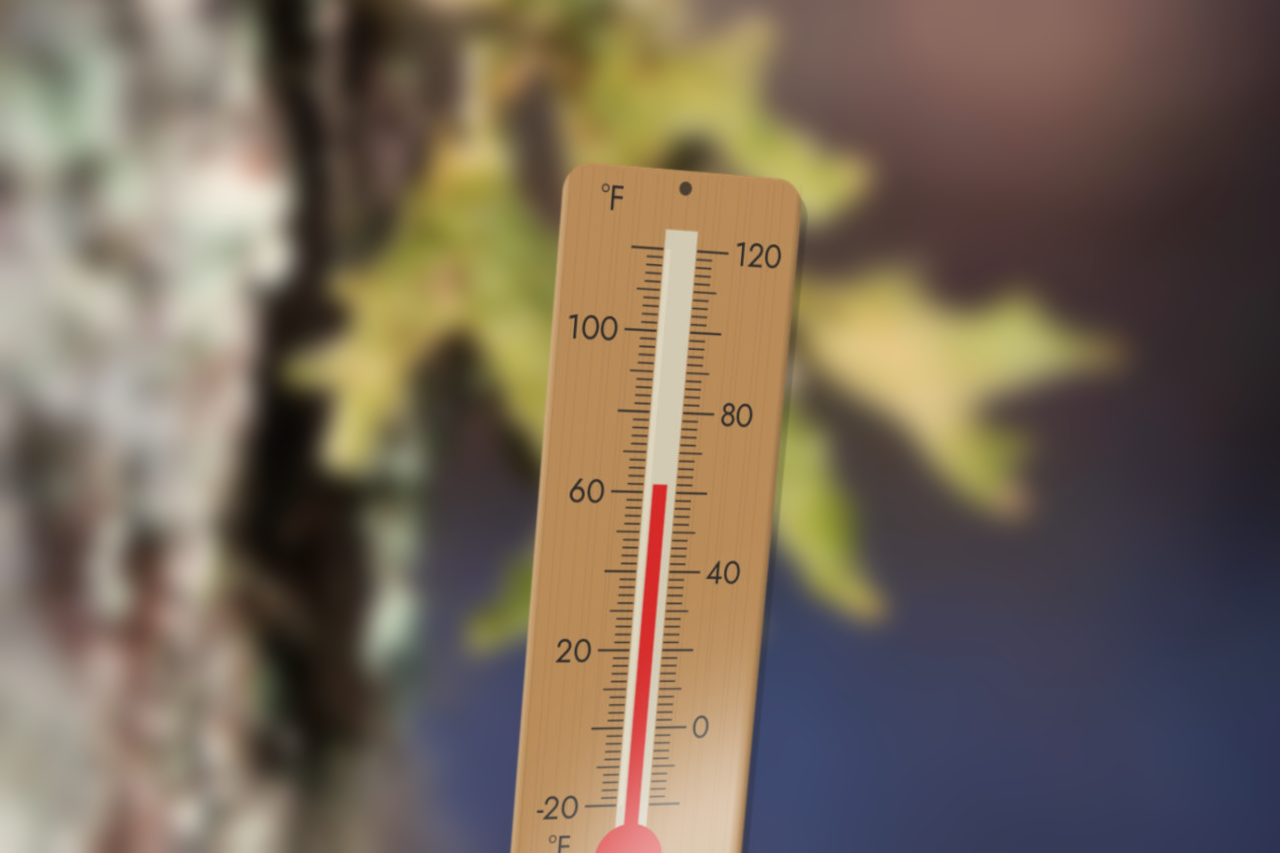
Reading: 62; °F
